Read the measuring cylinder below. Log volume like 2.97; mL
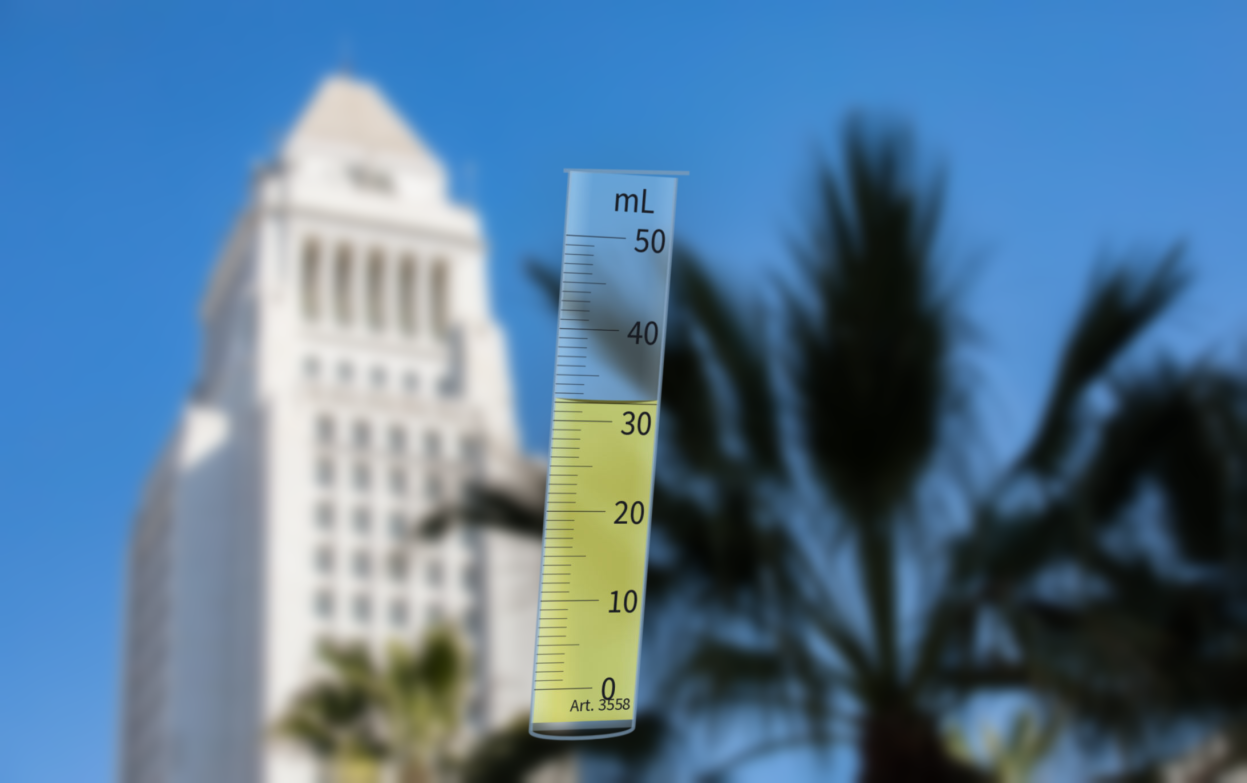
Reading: 32; mL
